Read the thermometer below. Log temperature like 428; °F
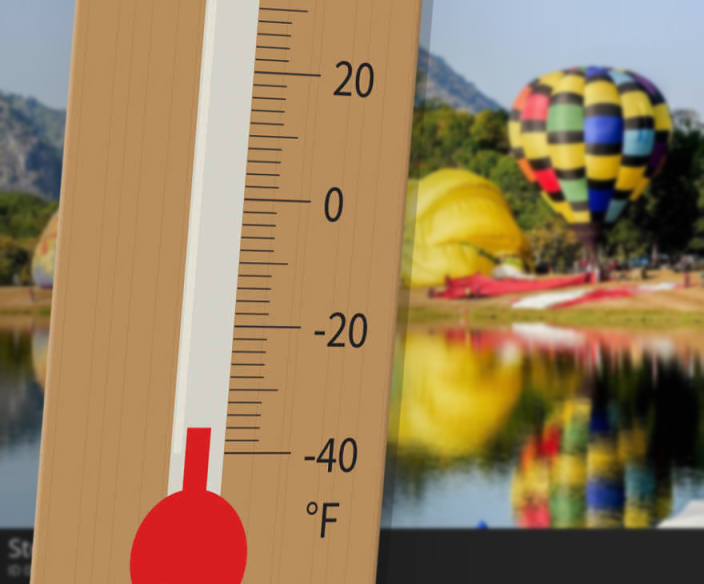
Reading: -36; °F
